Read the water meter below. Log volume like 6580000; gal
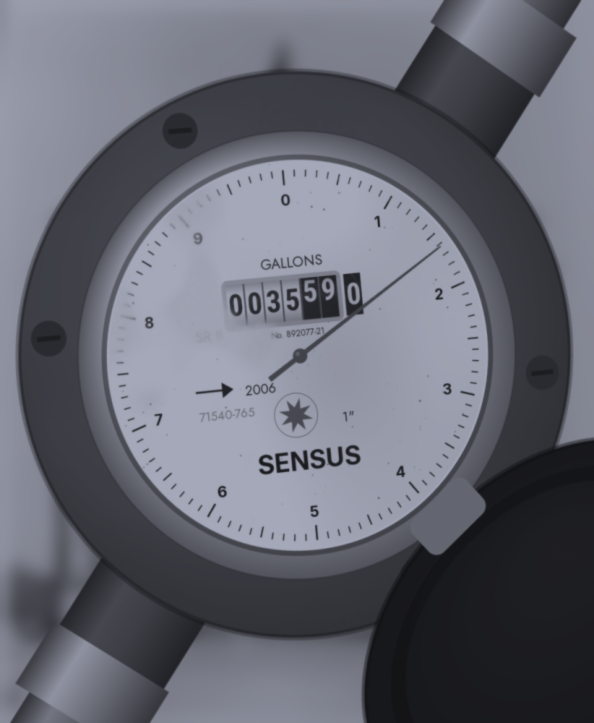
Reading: 35591.6; gal
